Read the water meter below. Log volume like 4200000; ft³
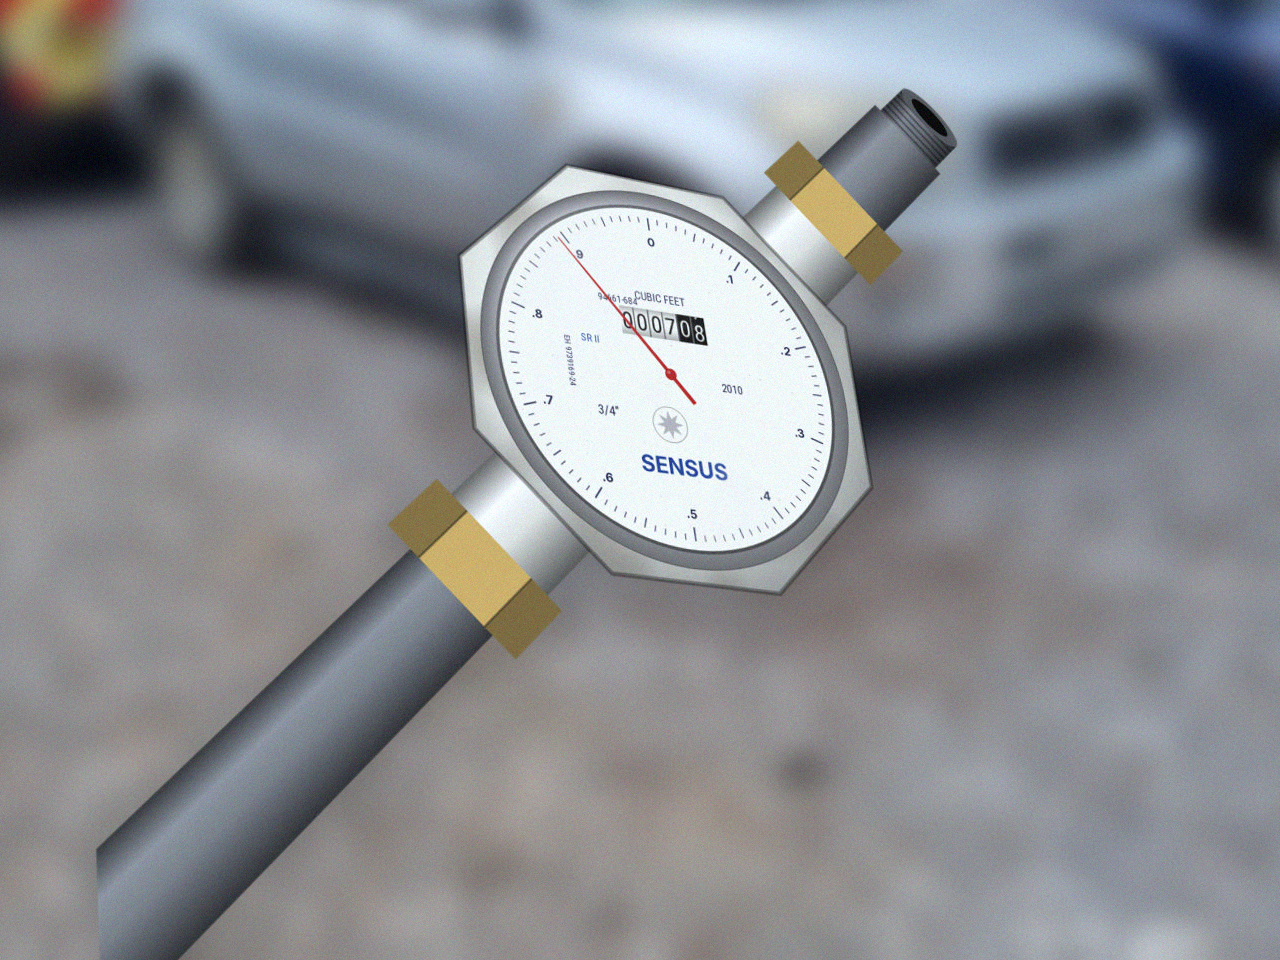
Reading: 707.89; ft³
